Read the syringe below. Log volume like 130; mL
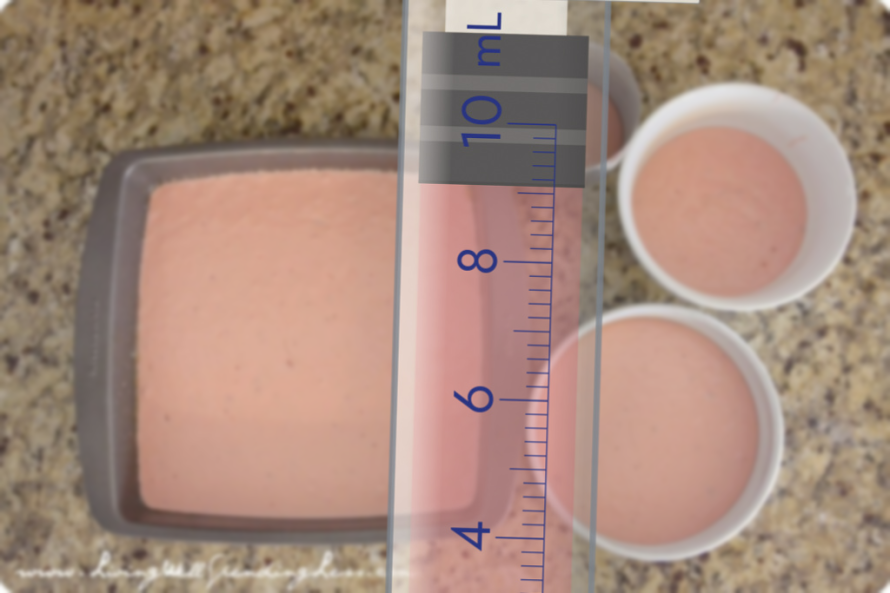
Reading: 9.1; mL
